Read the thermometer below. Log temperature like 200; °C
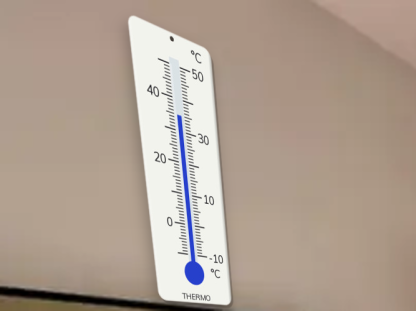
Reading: 35; °C
